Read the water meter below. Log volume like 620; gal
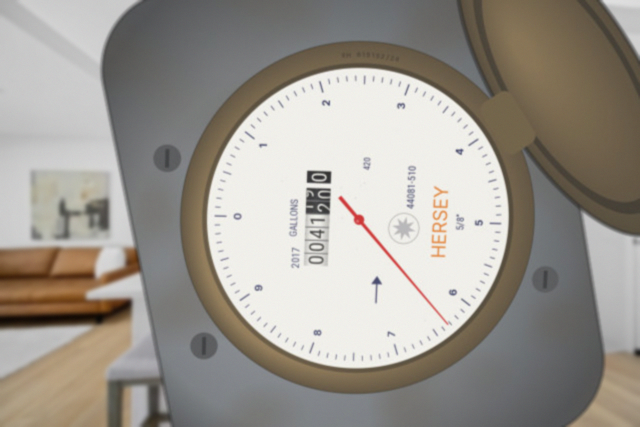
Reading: 41196.3; gal
